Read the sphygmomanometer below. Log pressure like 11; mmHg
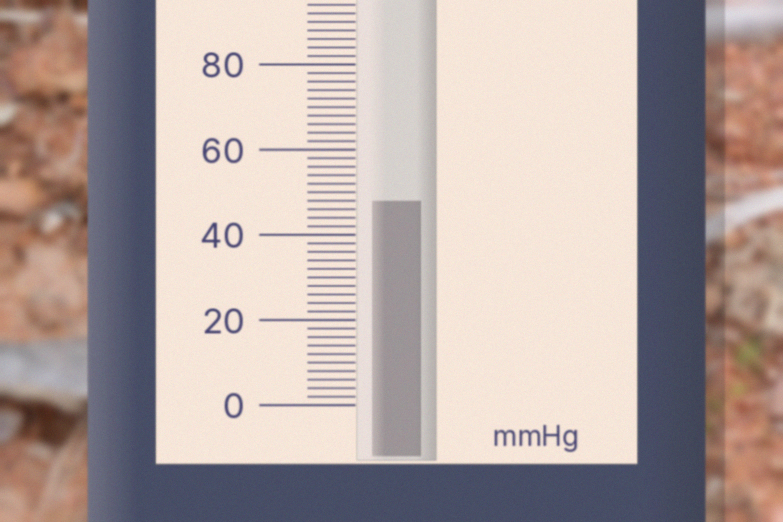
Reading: 48; mmHg
